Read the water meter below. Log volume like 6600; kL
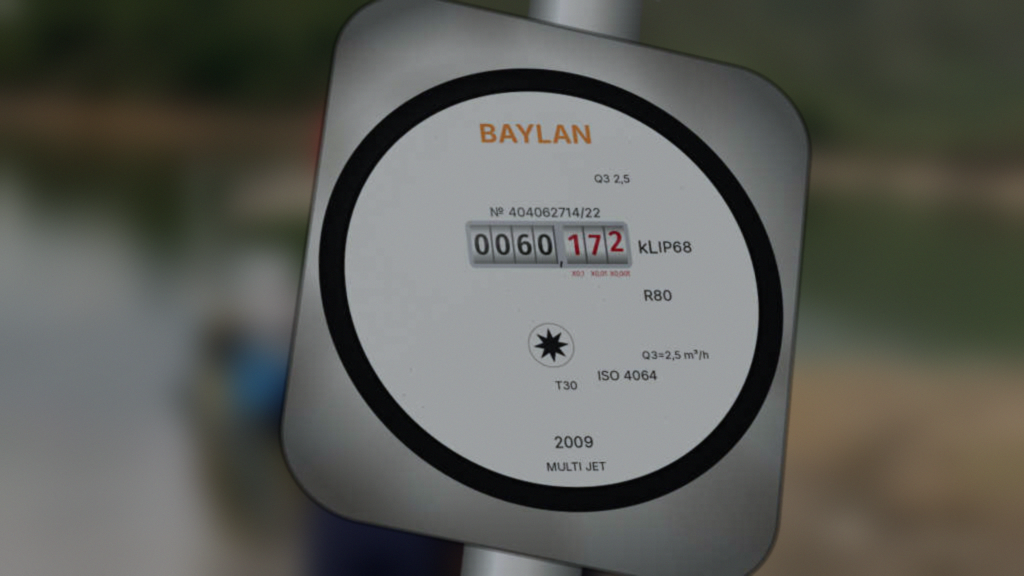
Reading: 60.172; kL
